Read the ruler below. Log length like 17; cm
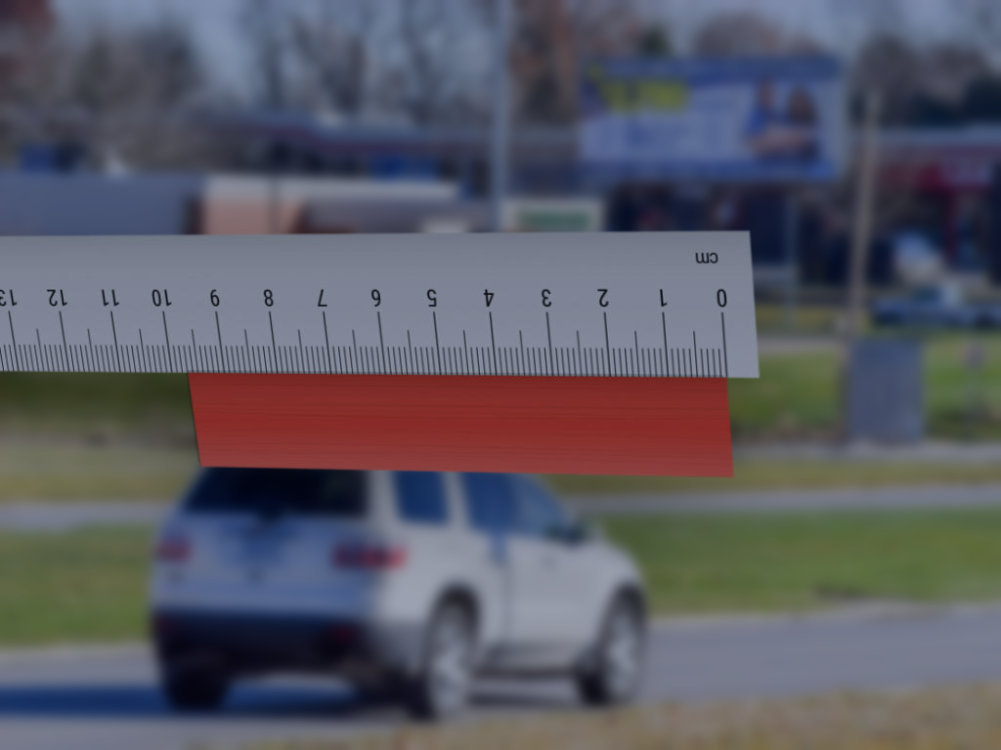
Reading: 9.7; cm
